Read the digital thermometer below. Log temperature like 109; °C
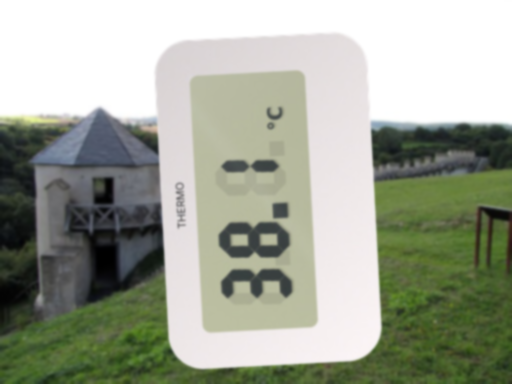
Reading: 38.1; °C
